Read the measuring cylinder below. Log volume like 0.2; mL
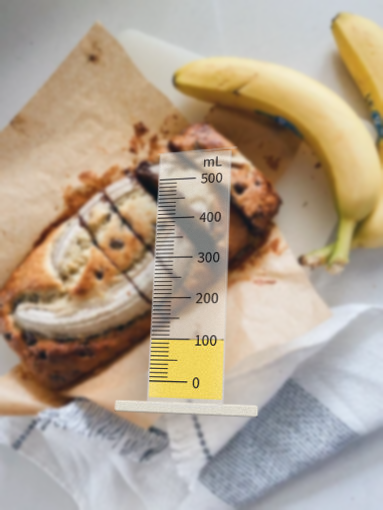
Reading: 100; mL
